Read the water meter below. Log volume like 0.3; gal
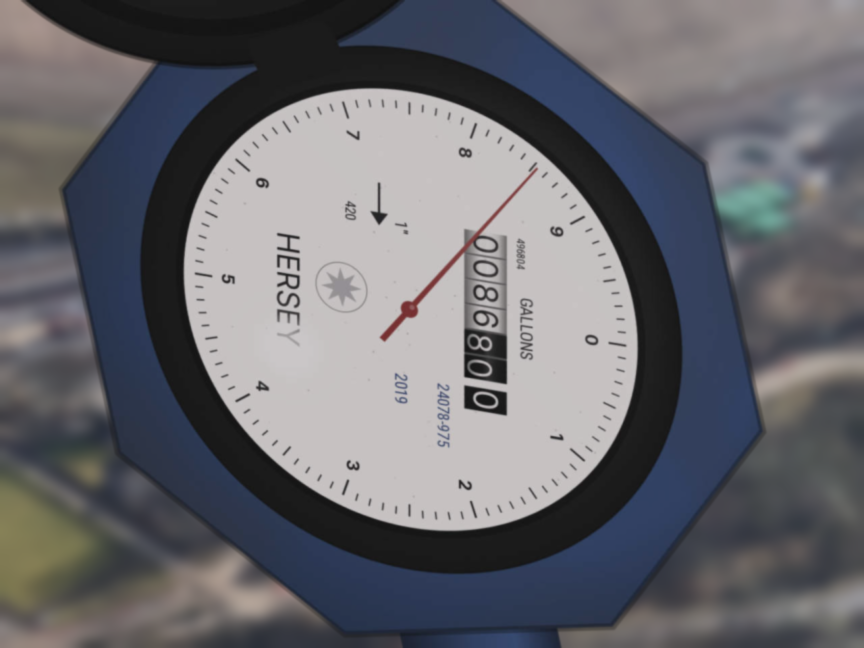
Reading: 86798.5; gal
